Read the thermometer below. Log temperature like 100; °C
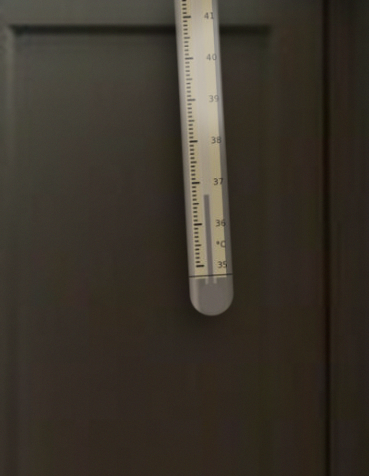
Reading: 36.7; °C
